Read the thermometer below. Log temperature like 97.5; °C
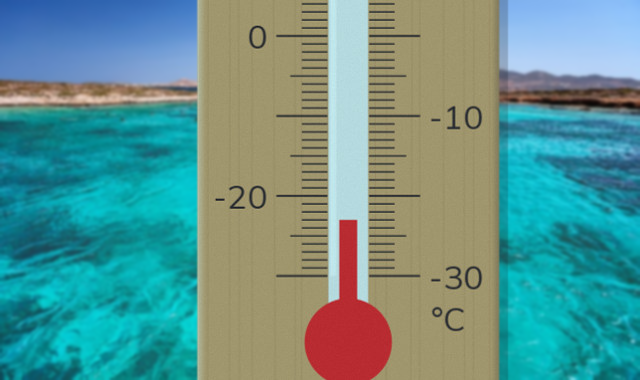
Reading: -23; °C
